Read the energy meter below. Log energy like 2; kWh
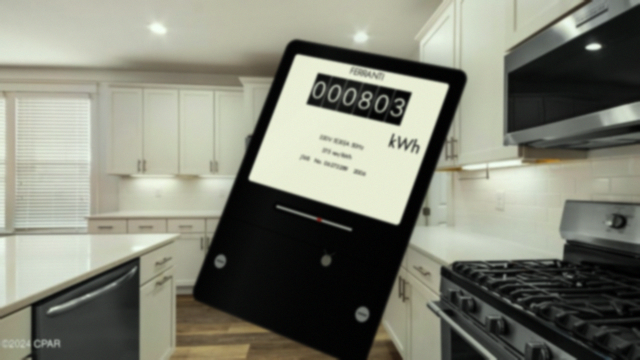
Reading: 803; kWh
